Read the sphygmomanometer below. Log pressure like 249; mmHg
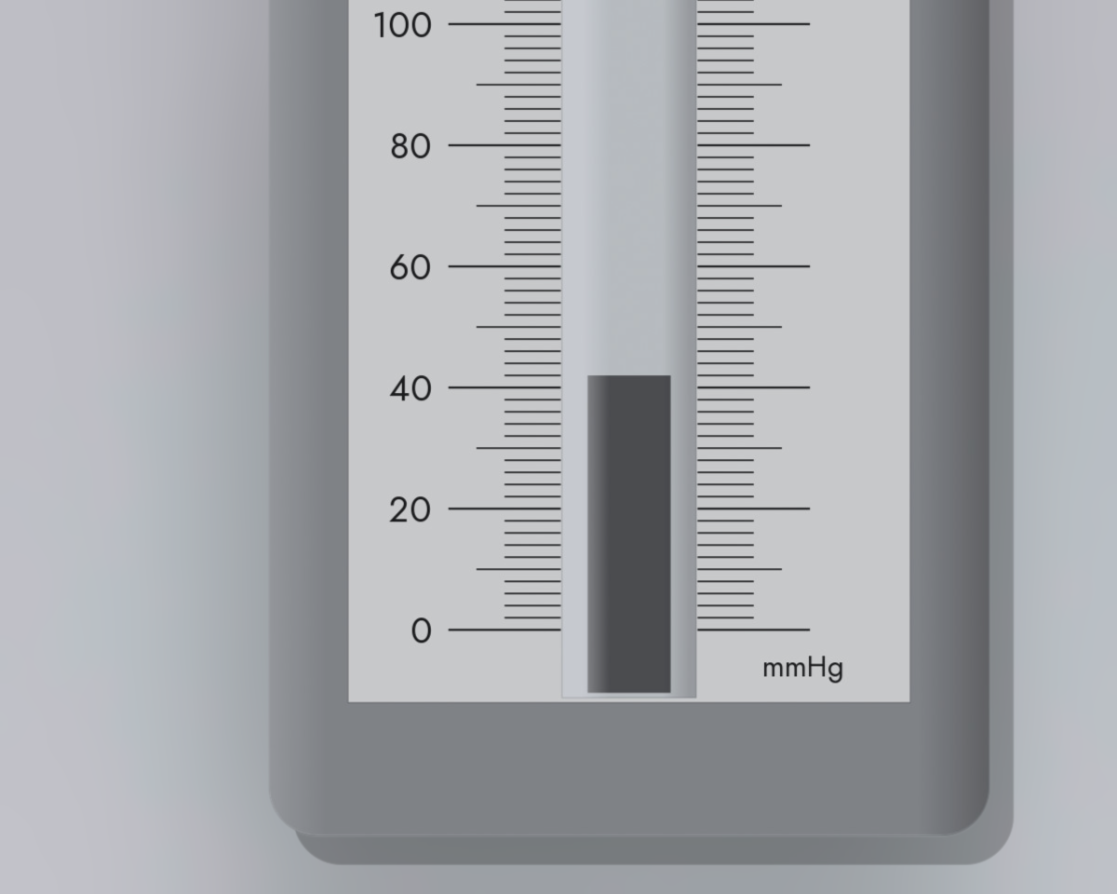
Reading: 42; mmHg
